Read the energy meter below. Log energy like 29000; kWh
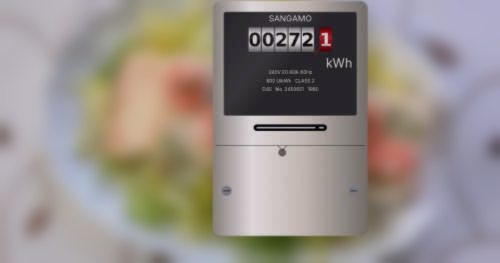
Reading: 272.1; kWh
